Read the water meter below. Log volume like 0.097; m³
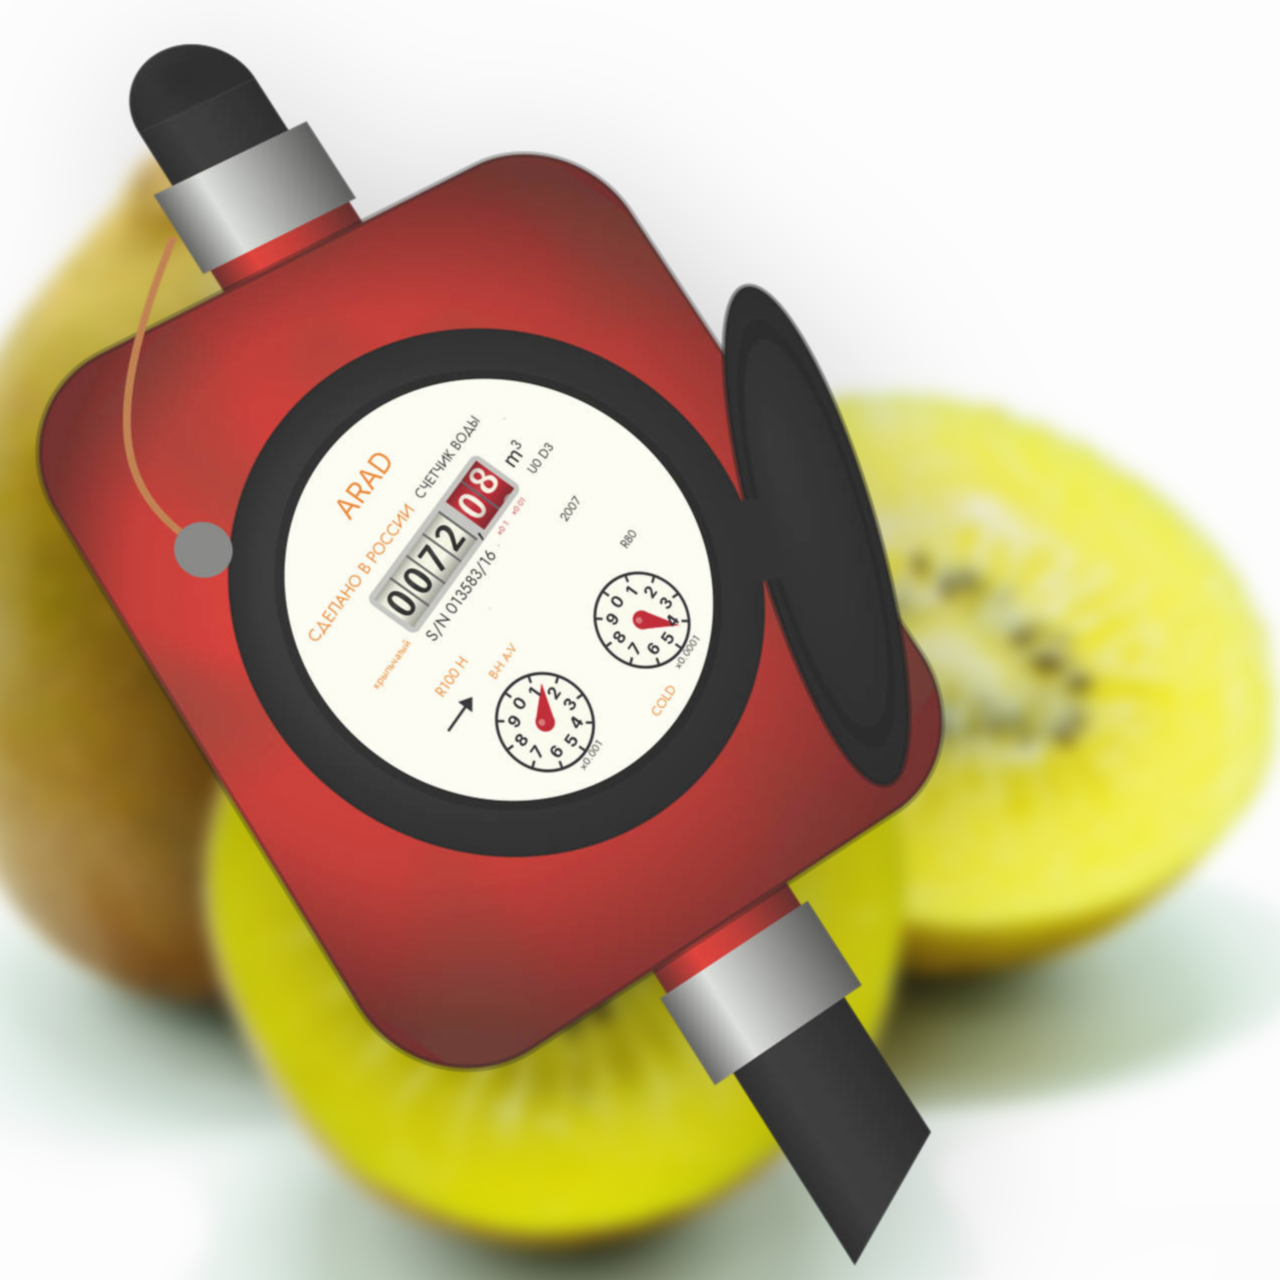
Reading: 72.0814; m³
